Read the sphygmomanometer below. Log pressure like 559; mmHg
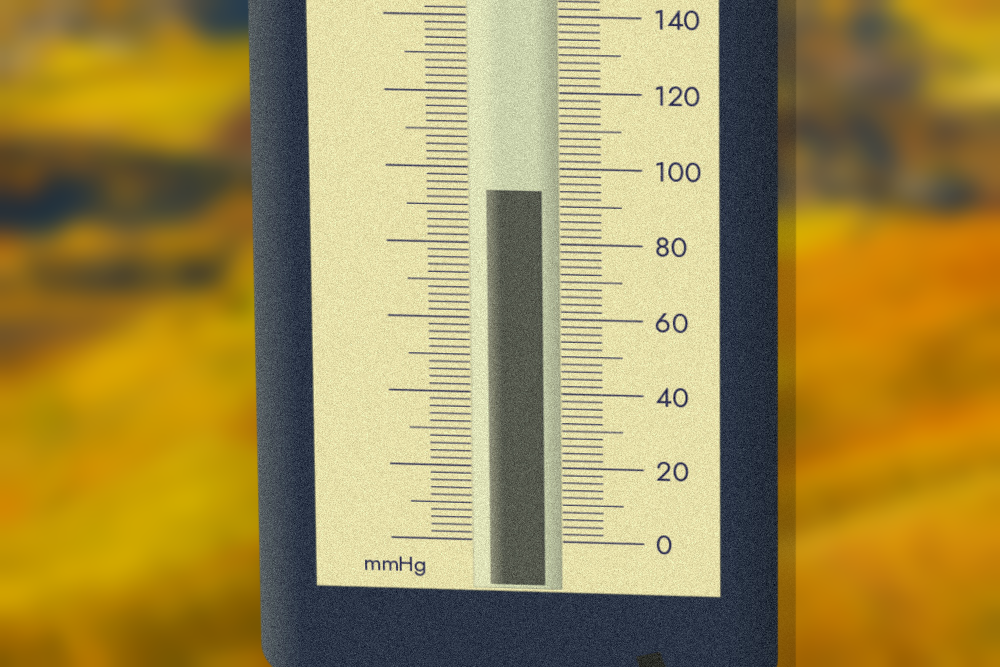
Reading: 94; mmHg
